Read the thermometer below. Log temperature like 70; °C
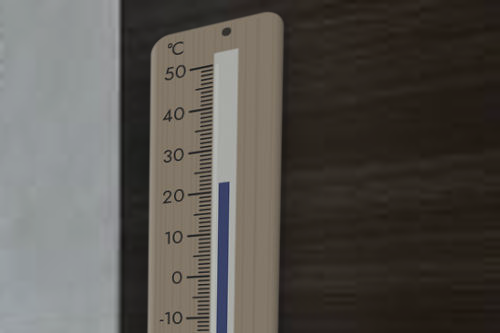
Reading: 22; °C
